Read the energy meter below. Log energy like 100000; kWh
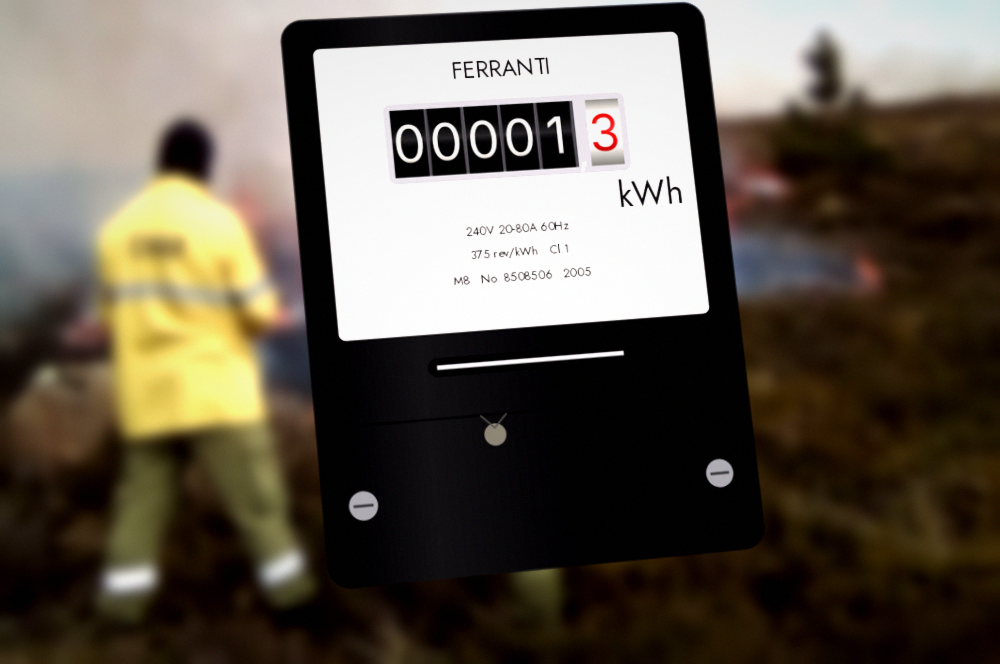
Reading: 1.3; kWh
